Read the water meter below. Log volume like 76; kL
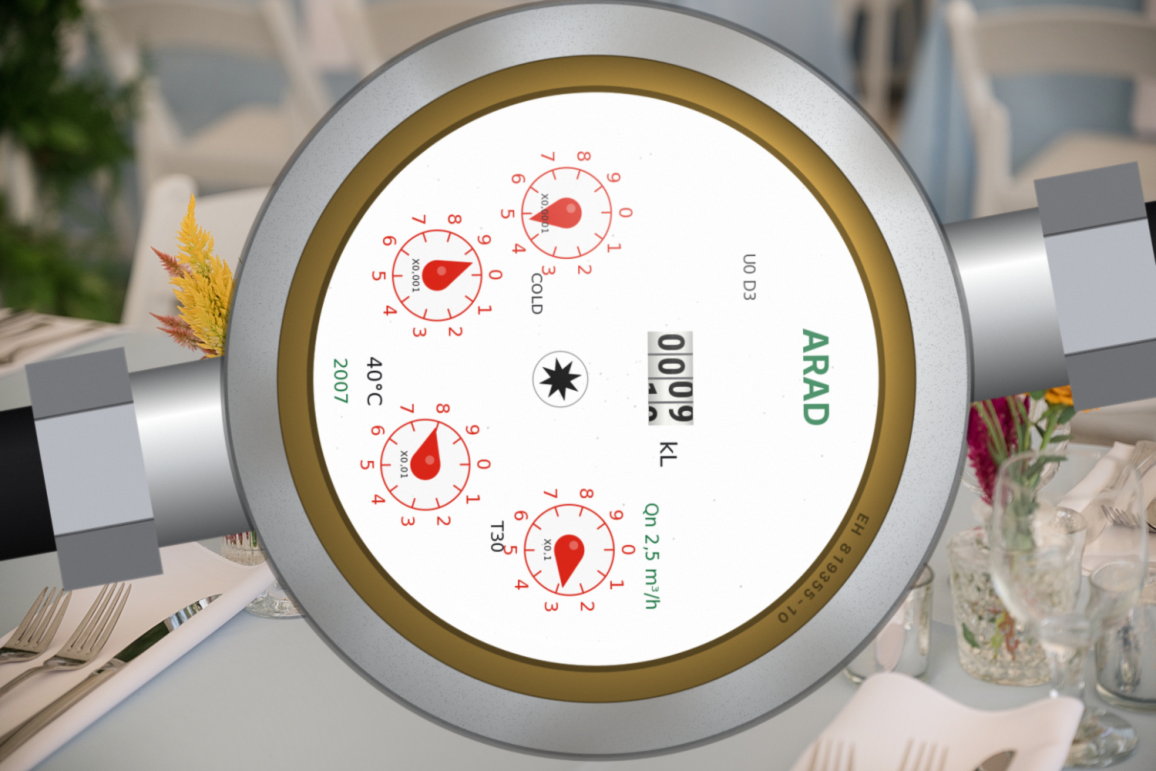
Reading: 9.2794; kL
